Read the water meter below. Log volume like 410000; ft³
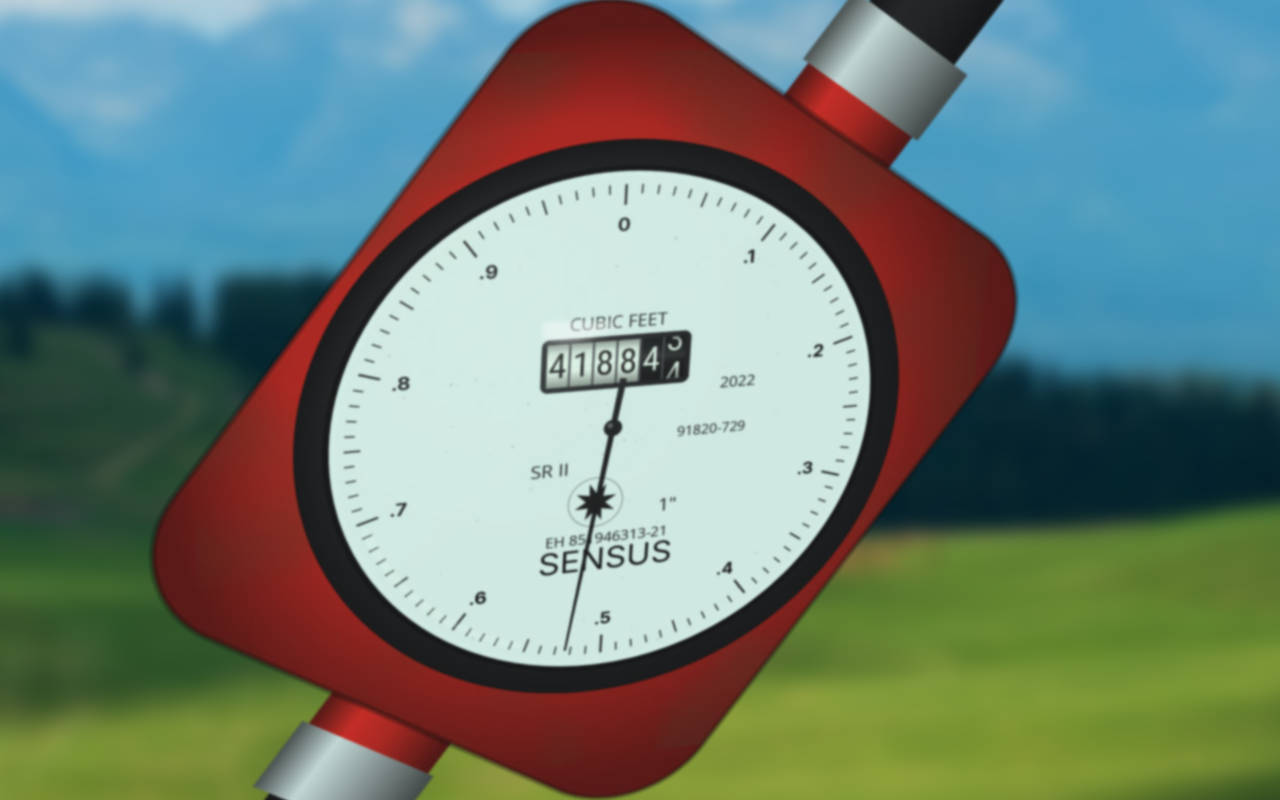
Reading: 418843.52; ft³
